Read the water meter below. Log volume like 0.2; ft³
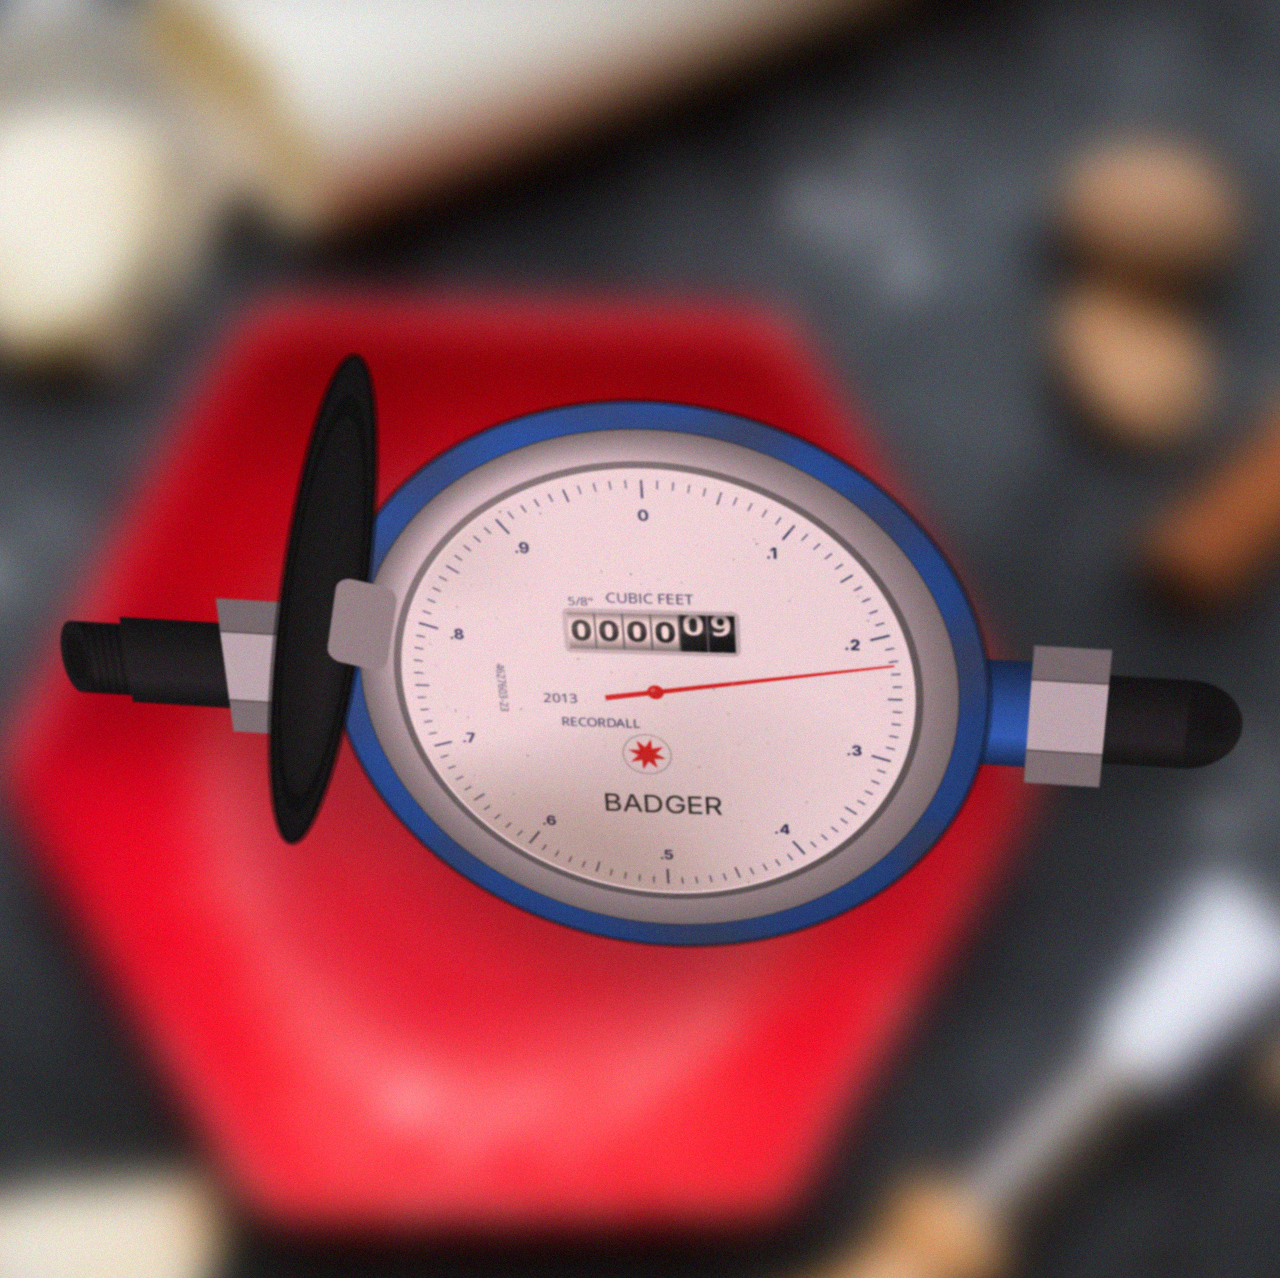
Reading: 9.22; ft³
